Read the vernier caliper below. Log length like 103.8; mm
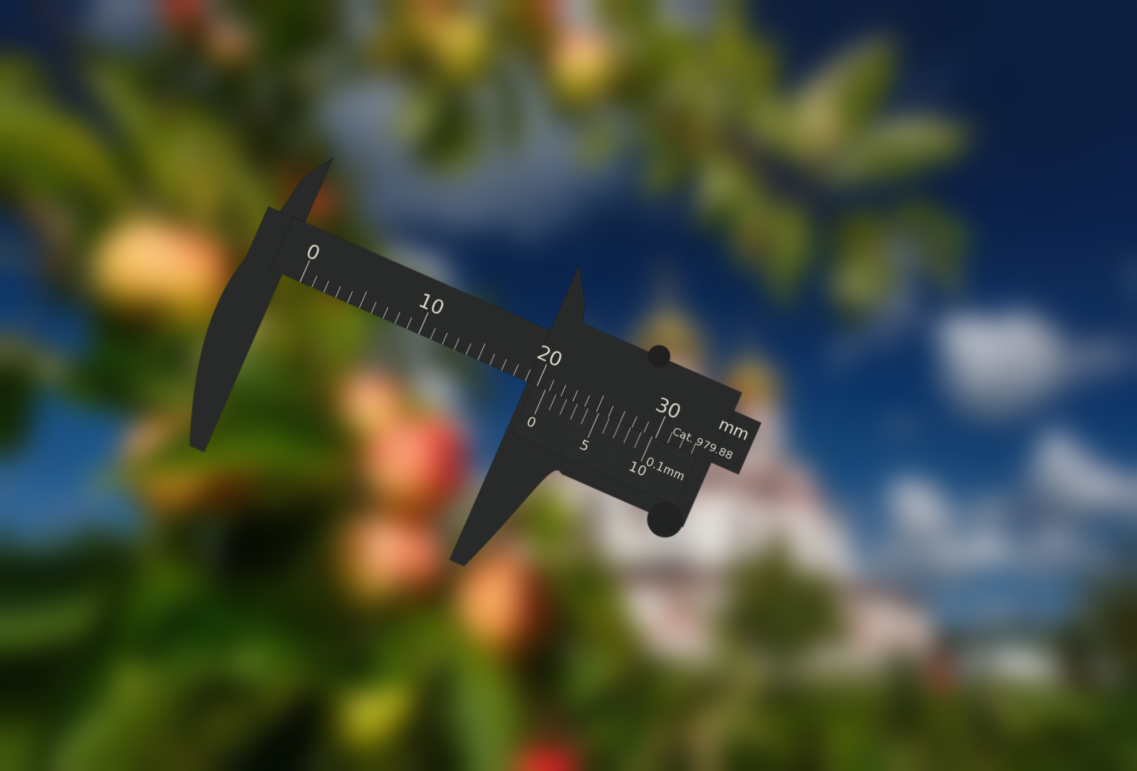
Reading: 20.7; mm
